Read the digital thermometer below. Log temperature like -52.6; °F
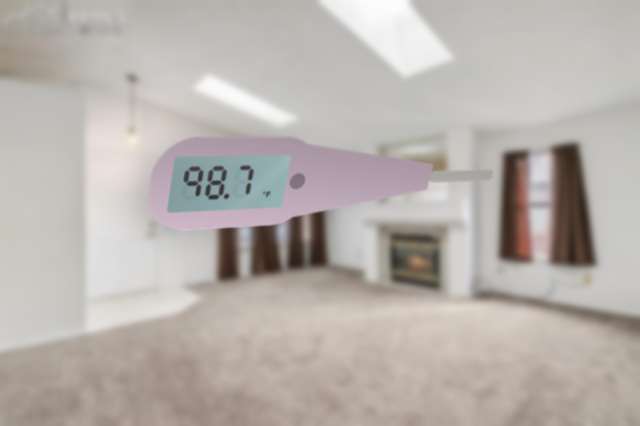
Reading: 98.7; °F
